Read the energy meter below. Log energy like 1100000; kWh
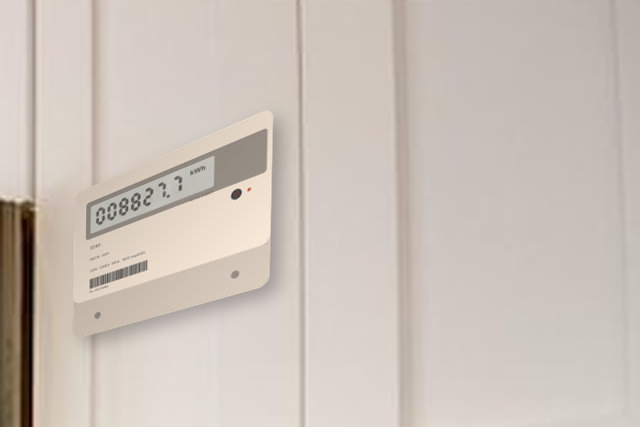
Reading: 8827.7; kWh
